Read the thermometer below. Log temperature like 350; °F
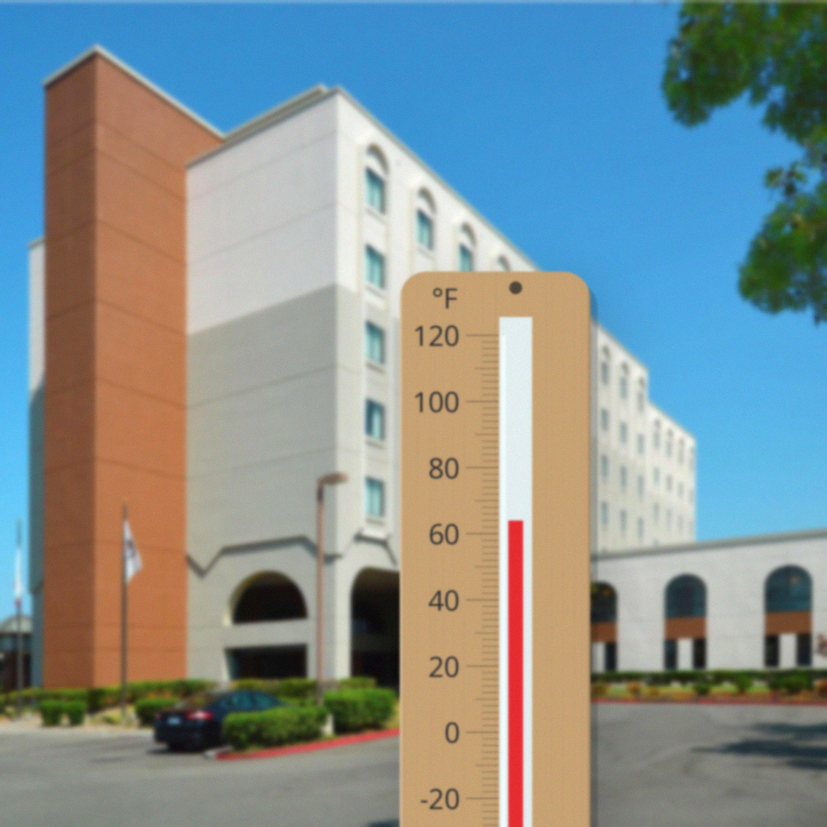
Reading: 64; °F
